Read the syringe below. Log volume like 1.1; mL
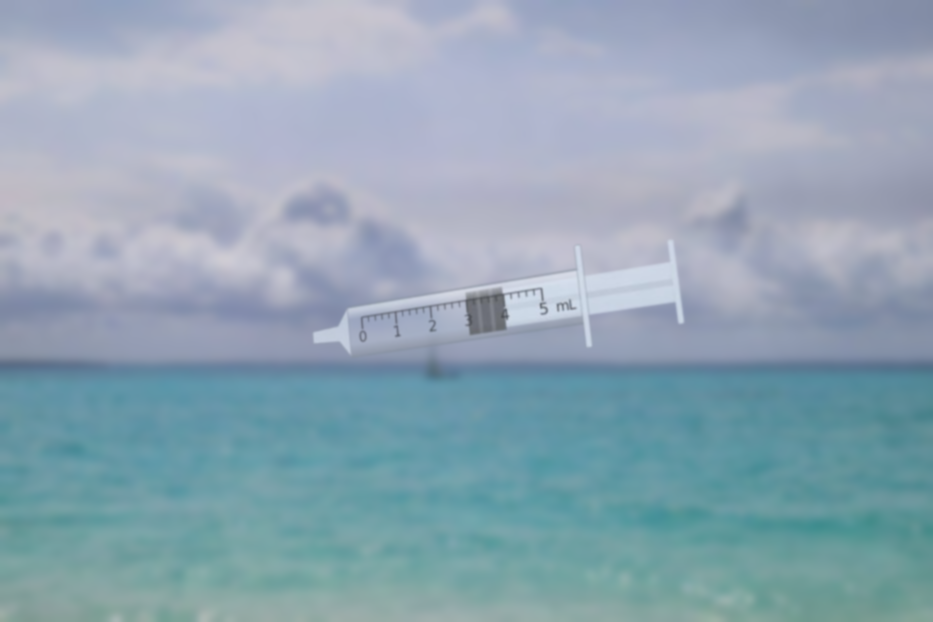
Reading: 3; mL
